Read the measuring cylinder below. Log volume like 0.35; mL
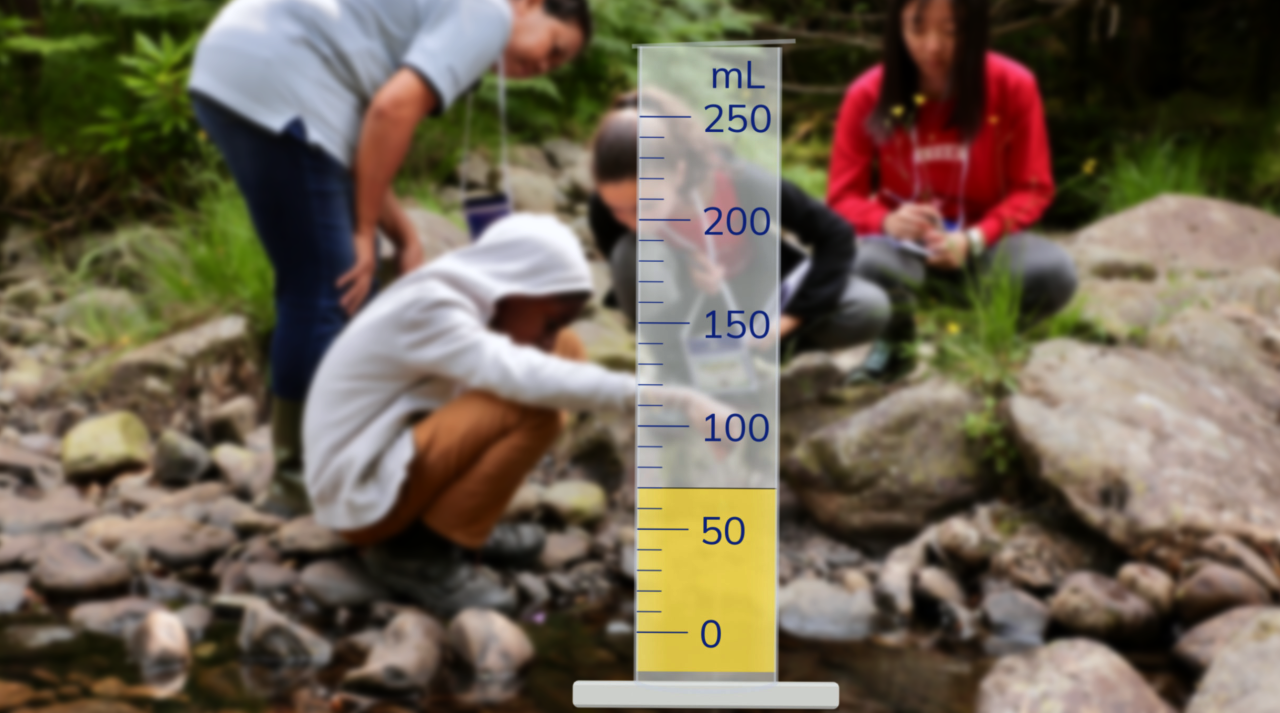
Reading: 70; mL
